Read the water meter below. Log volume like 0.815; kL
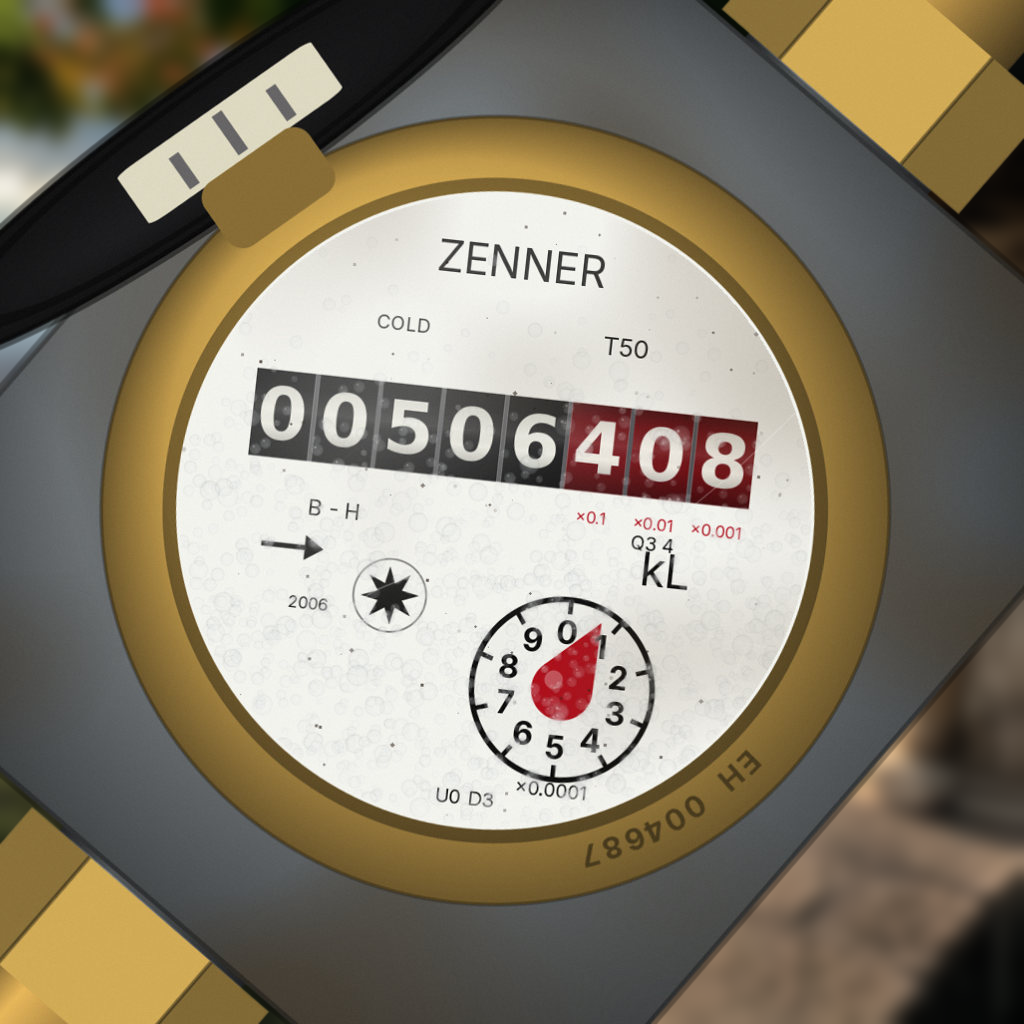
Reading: 506.4080; kL
